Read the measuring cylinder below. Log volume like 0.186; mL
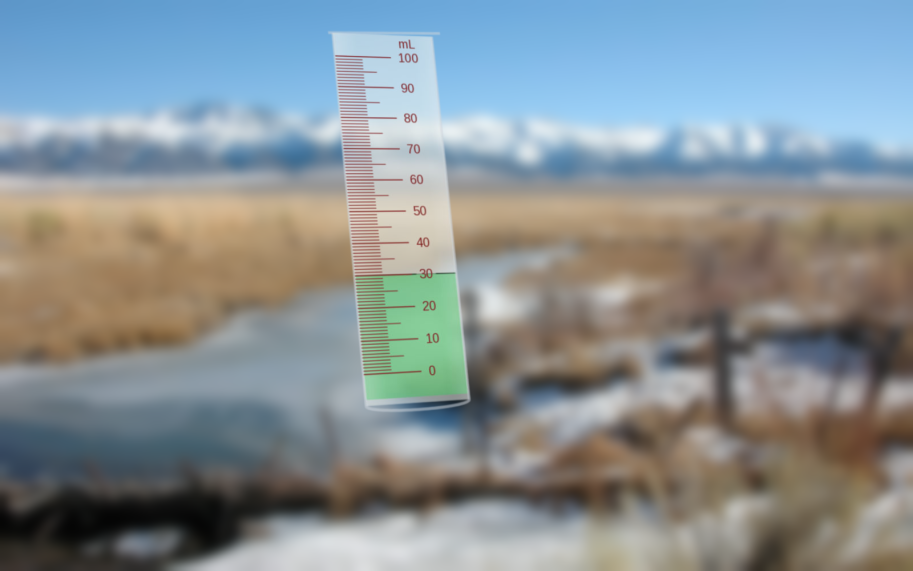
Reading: 30; mL
